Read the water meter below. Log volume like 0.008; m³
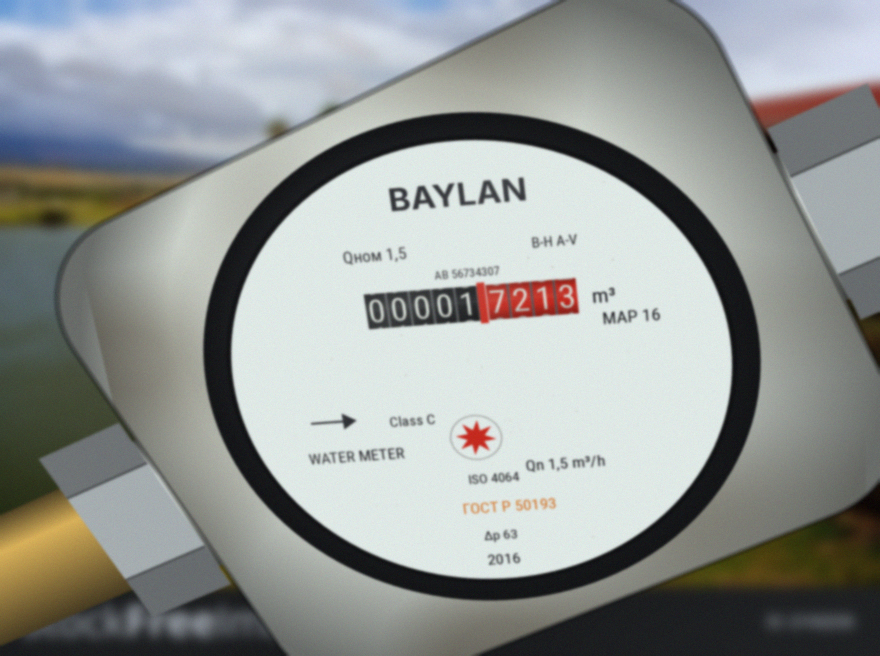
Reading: 1.7213; m³
